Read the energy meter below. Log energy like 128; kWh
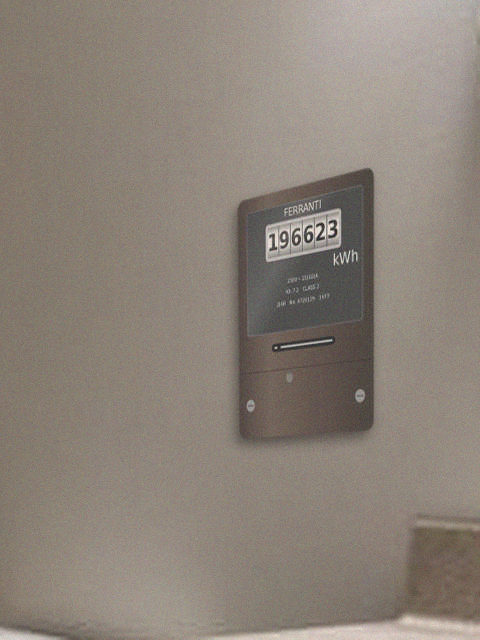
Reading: 196623; kWh
